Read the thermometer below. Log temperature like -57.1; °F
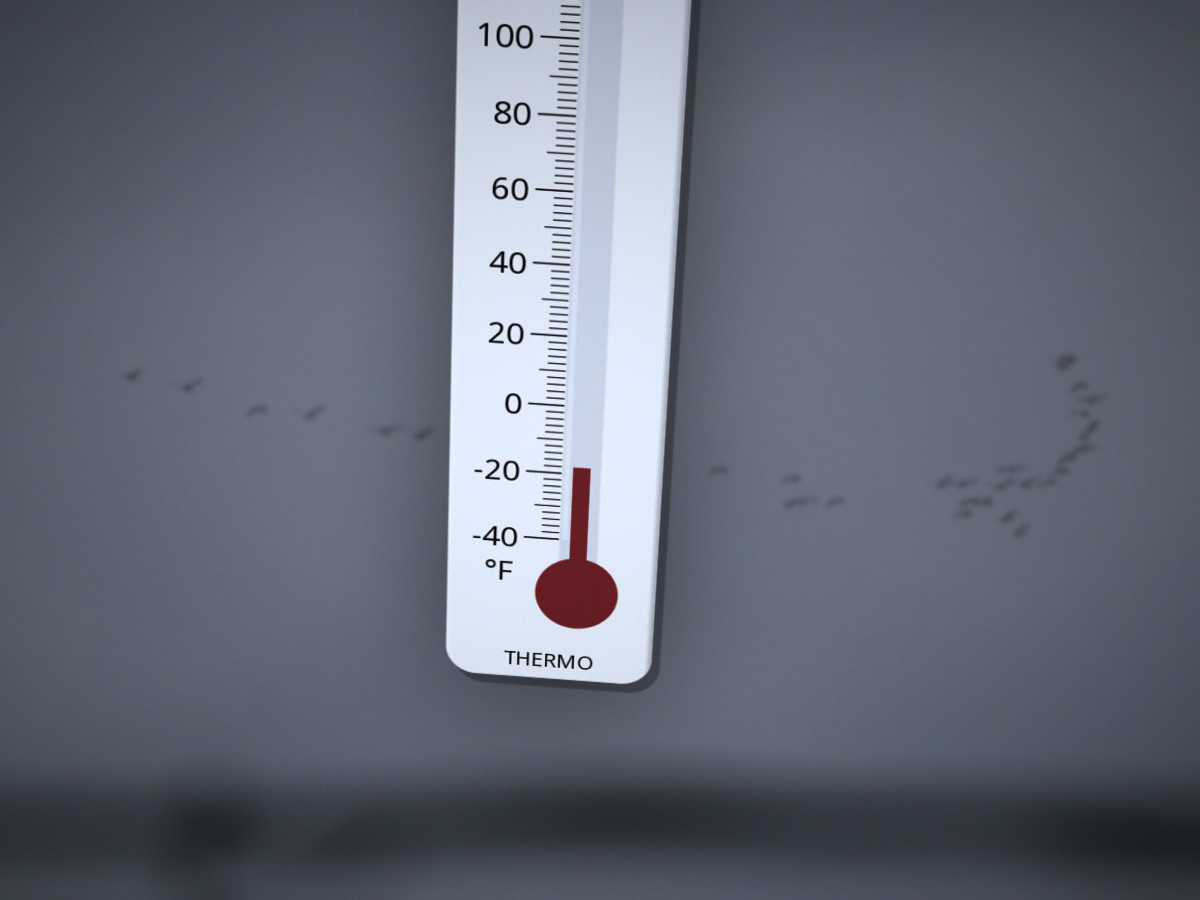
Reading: -18; °F
